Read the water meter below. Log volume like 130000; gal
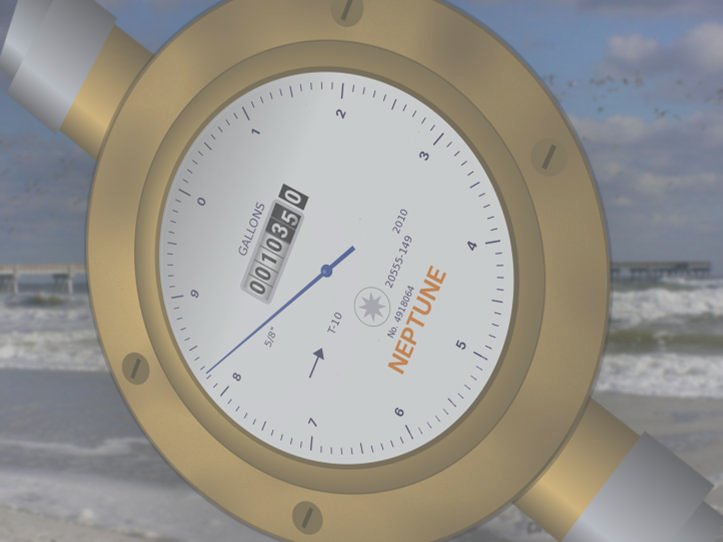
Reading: 10348.2; gal
